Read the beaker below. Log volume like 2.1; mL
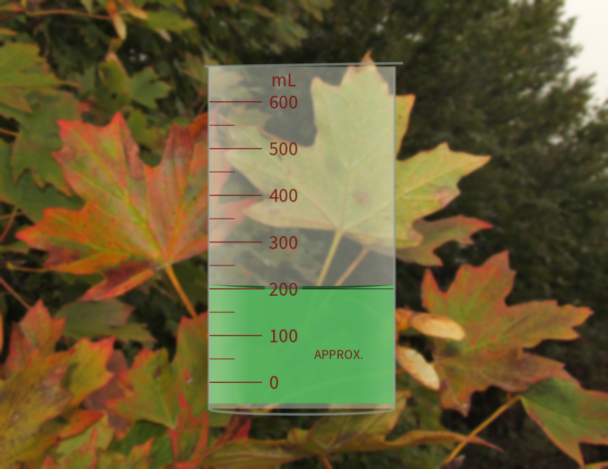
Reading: 200; mL
